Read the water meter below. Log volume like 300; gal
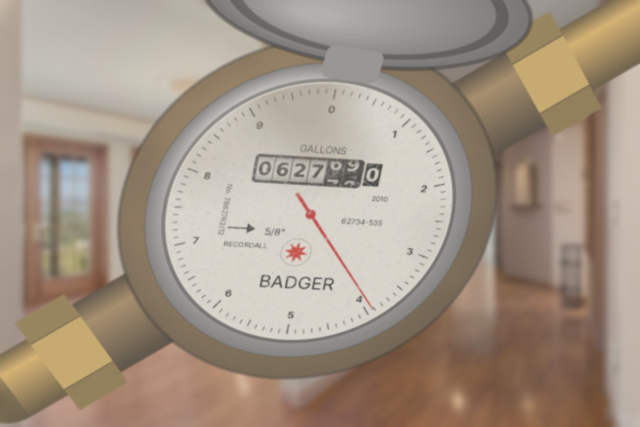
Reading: 627693.9; gal
